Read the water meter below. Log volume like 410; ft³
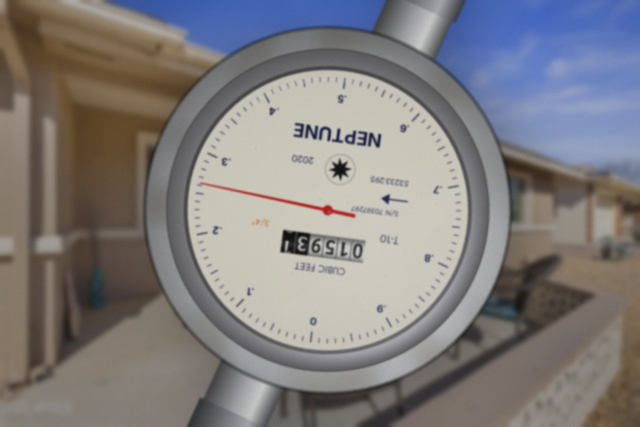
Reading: 15931.26; ft³
